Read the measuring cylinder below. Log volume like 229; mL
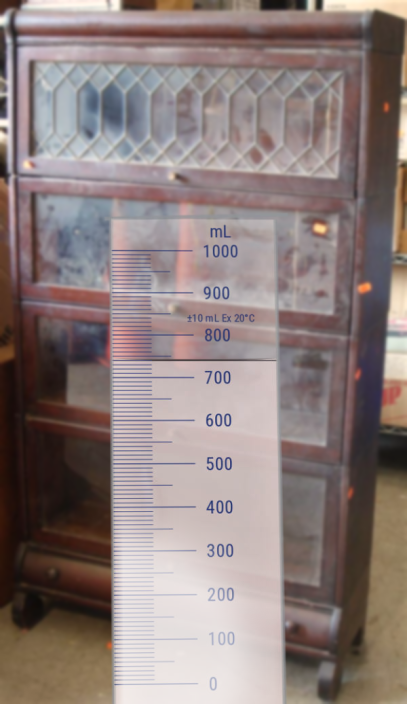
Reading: 740; mL
